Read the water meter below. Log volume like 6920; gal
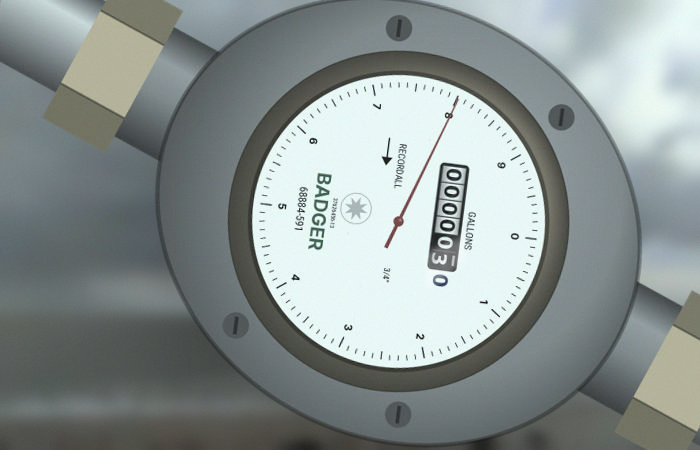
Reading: 28.0; gal
